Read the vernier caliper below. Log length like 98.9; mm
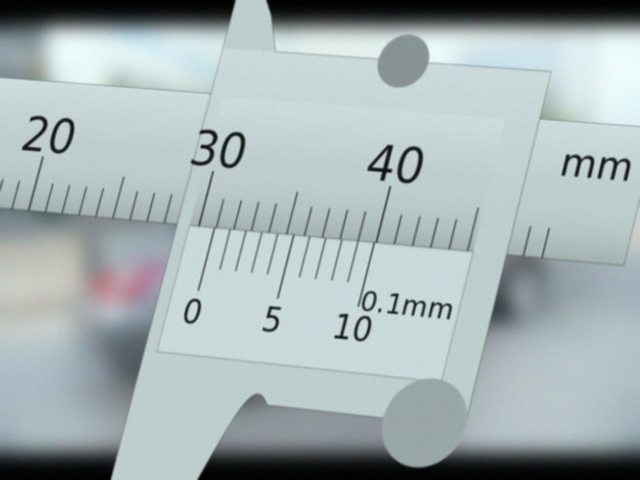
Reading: 30.9; mm
